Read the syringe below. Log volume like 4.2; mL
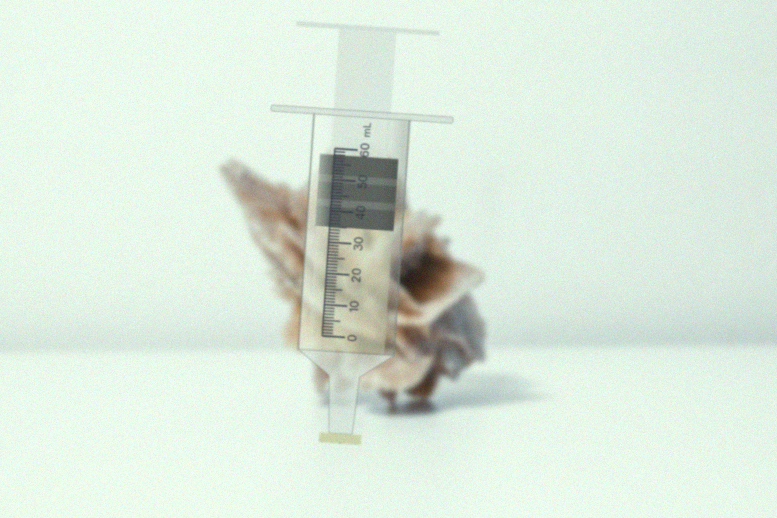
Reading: 35; mL
